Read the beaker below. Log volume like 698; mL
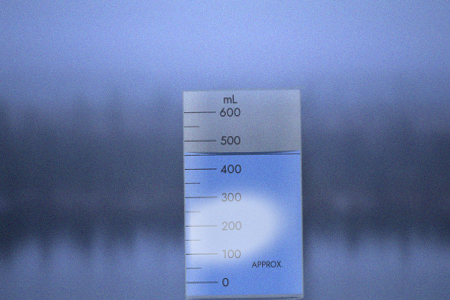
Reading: 450; mL
